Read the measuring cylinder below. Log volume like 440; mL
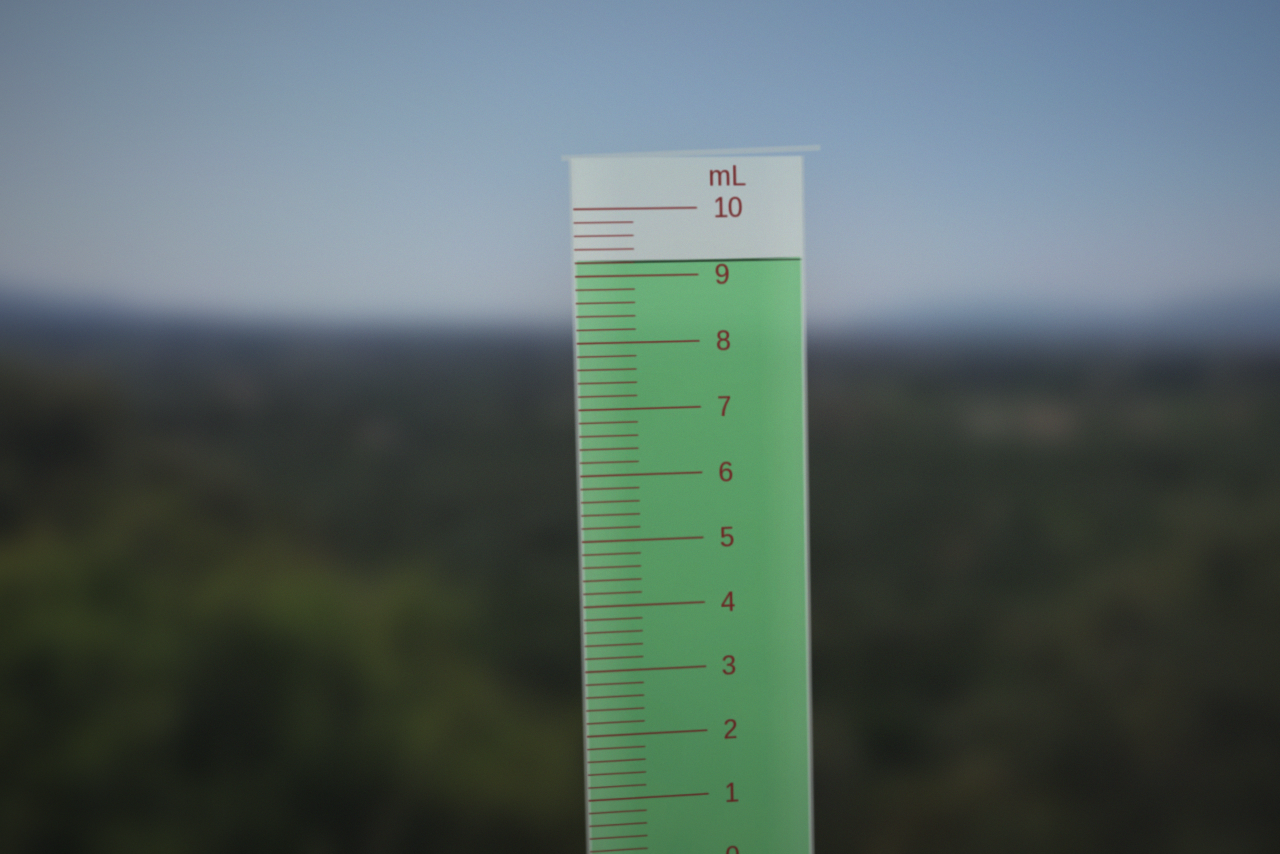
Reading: 9.2; mL
